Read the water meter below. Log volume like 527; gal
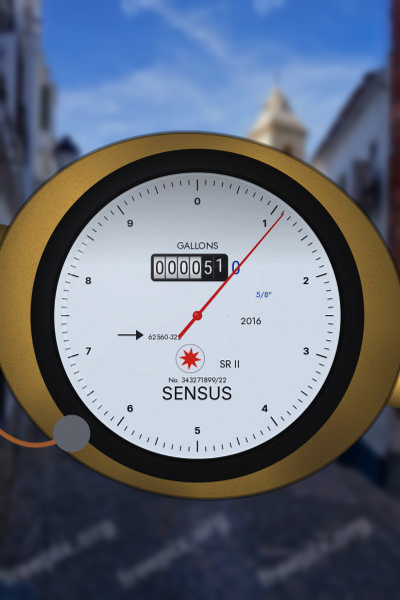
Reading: 511.1; gal
